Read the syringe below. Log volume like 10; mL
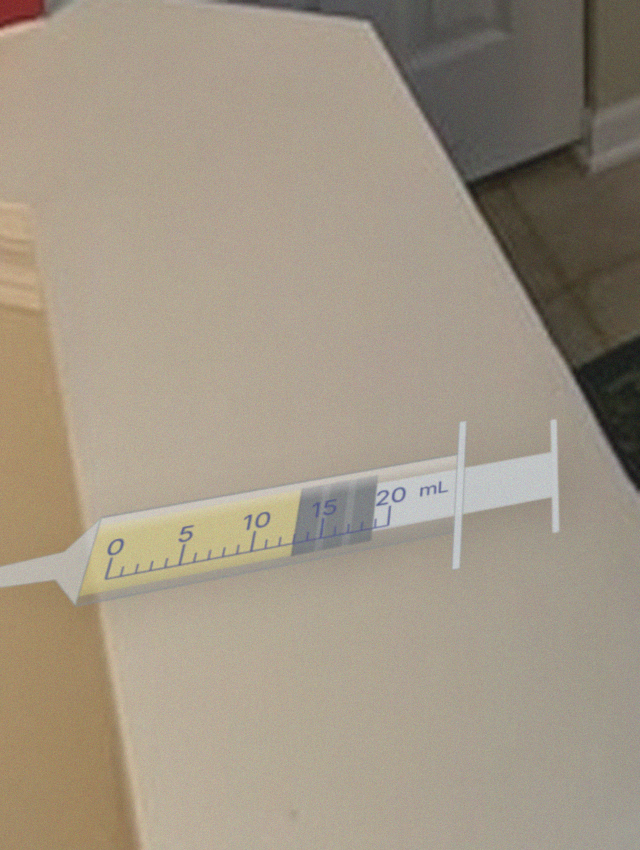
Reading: 13; mL
